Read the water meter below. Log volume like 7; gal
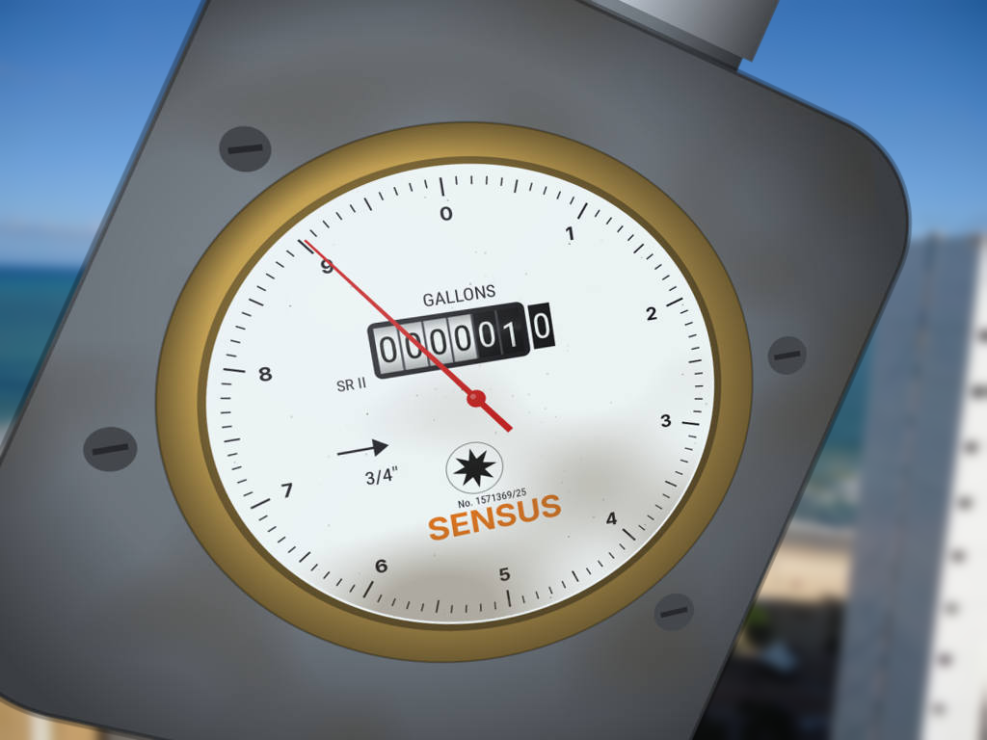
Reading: 9.0; gal
